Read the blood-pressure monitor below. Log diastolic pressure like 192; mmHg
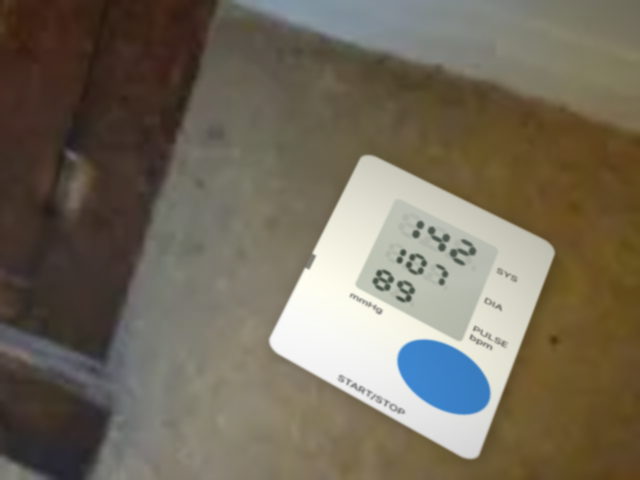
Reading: 107; mmHg
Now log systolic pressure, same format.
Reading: 142; mmHg
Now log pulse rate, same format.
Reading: 89; bpm
